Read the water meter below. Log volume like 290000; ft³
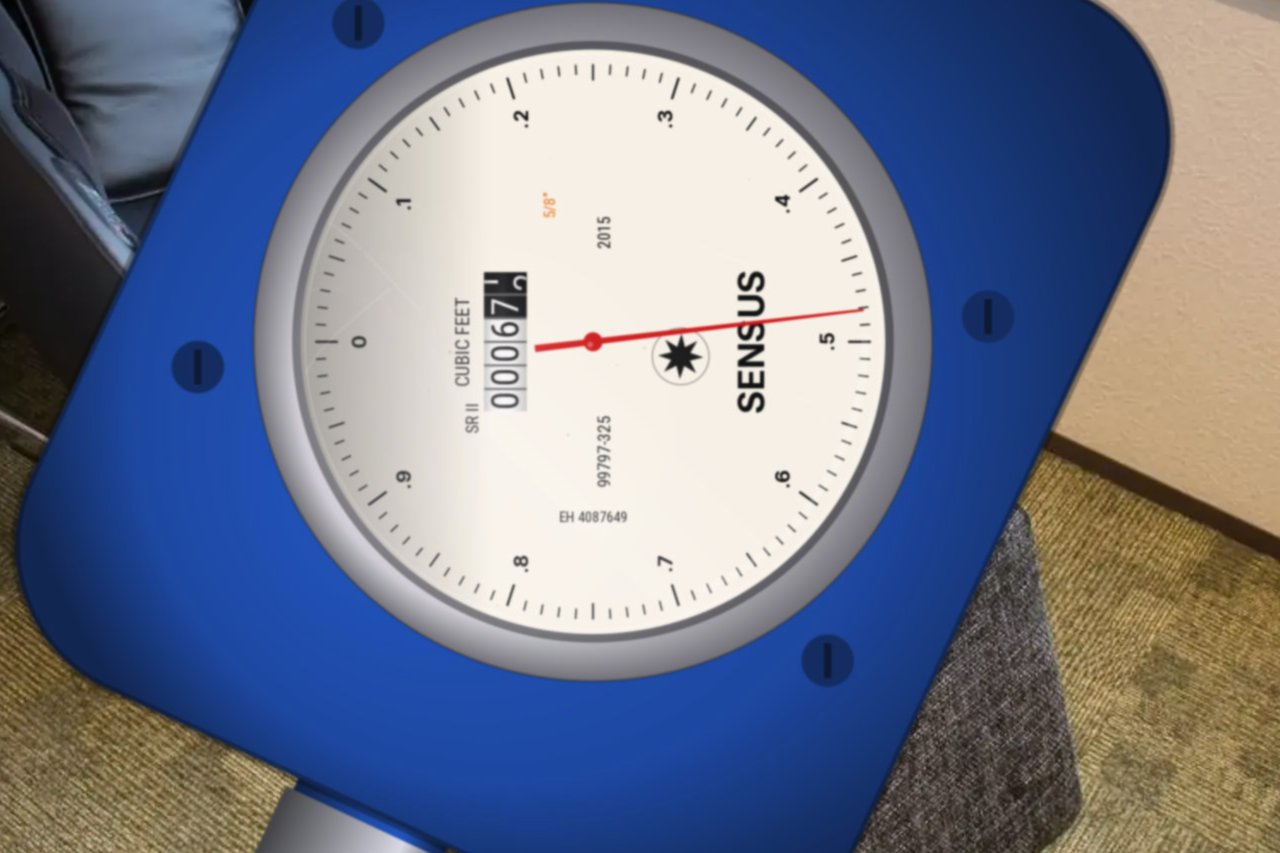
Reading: 671.48; ft³
